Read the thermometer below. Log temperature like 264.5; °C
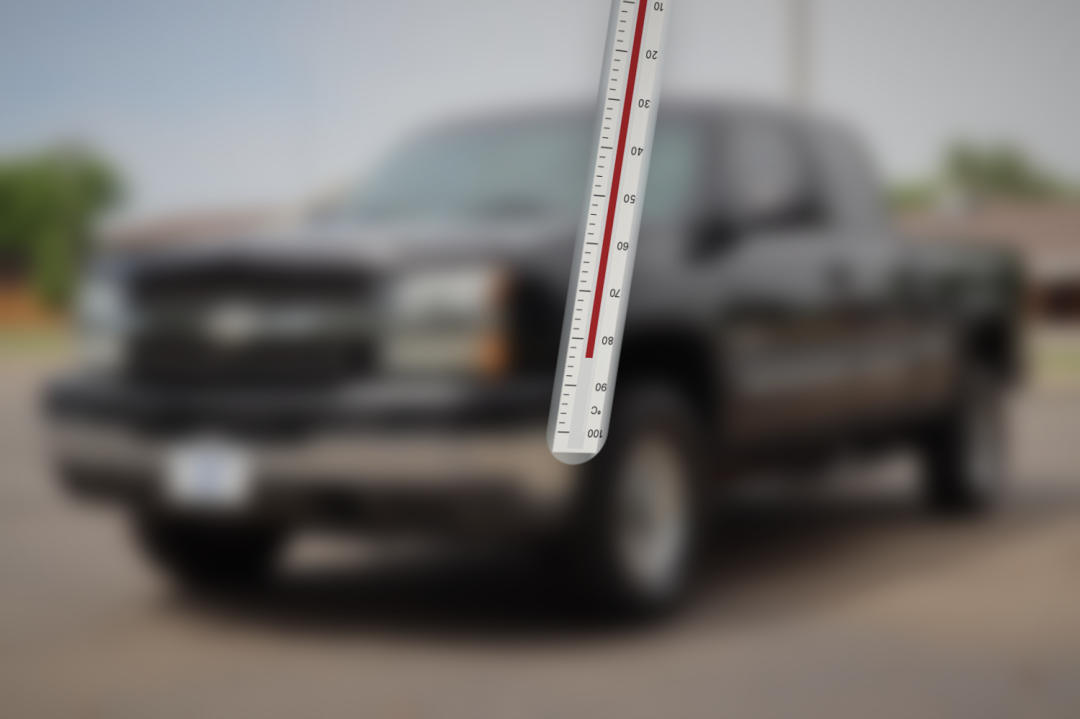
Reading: 84; °C
